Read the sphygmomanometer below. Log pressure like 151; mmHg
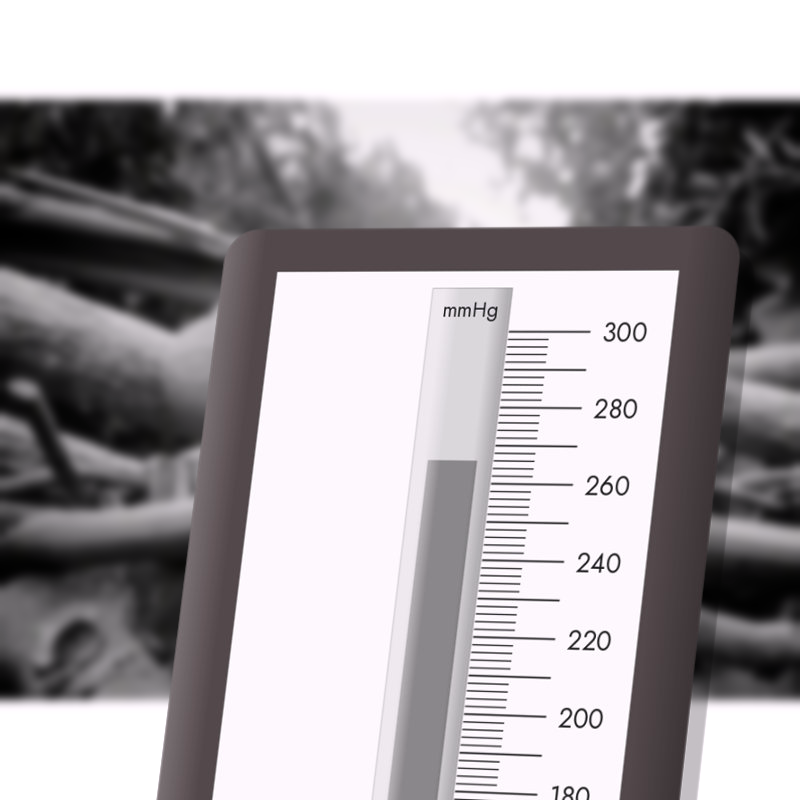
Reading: 266; mmHg
